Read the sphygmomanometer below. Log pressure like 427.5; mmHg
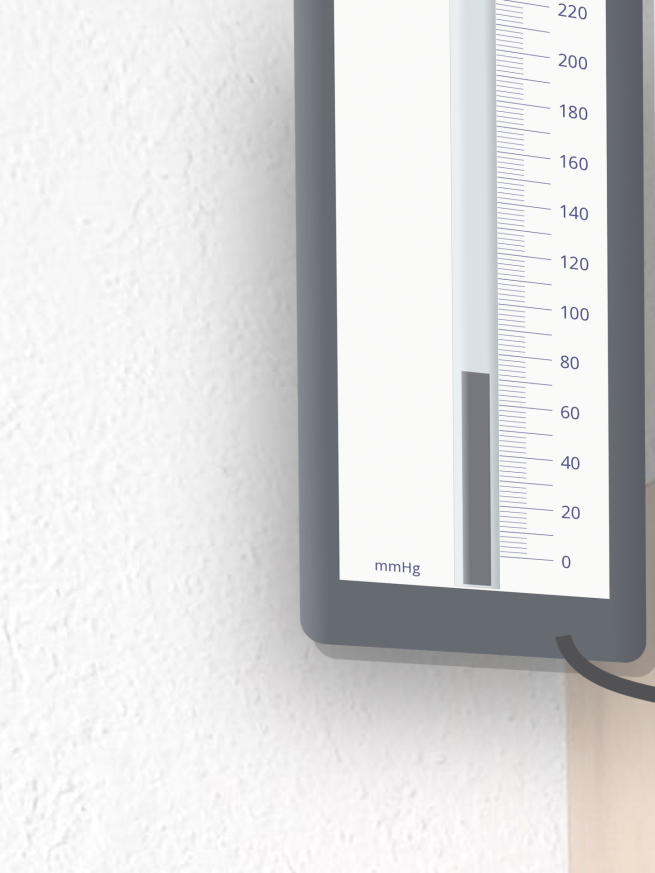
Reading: 72; mmHg
